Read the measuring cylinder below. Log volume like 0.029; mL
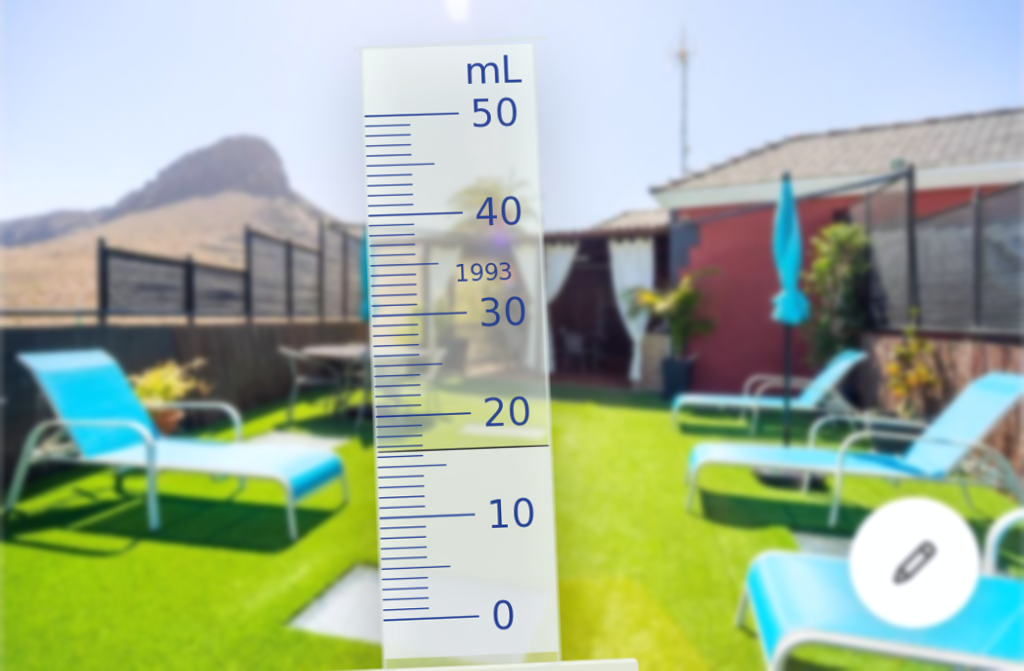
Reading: 16.5; mL
